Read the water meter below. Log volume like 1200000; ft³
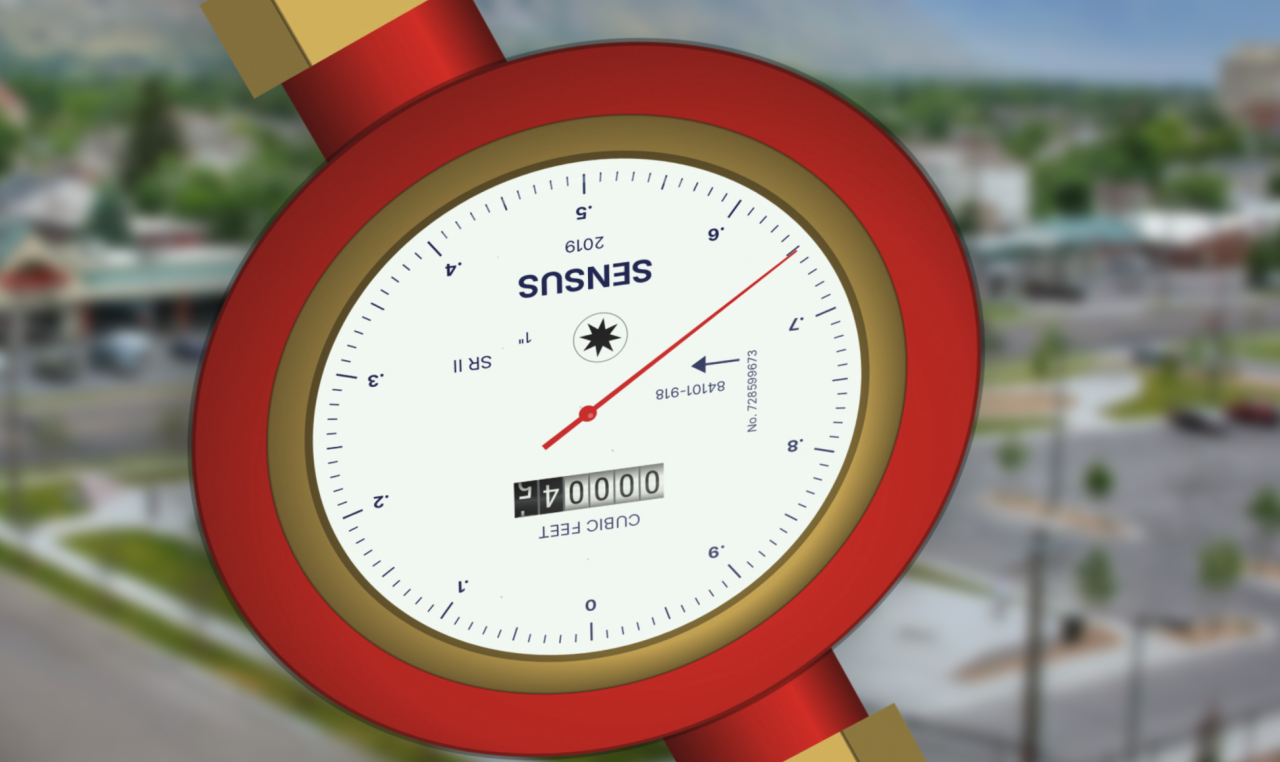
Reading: 44.65; ft³
